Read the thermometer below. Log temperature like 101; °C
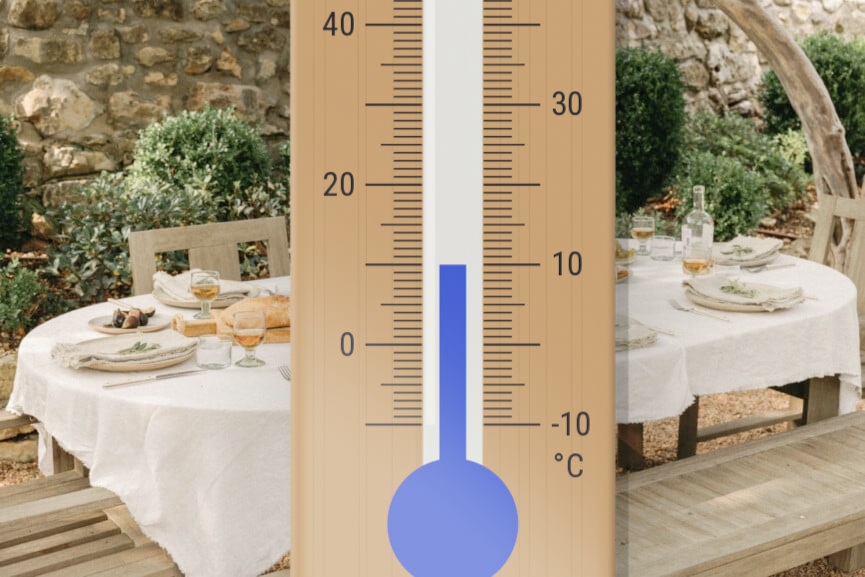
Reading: 10; °C
